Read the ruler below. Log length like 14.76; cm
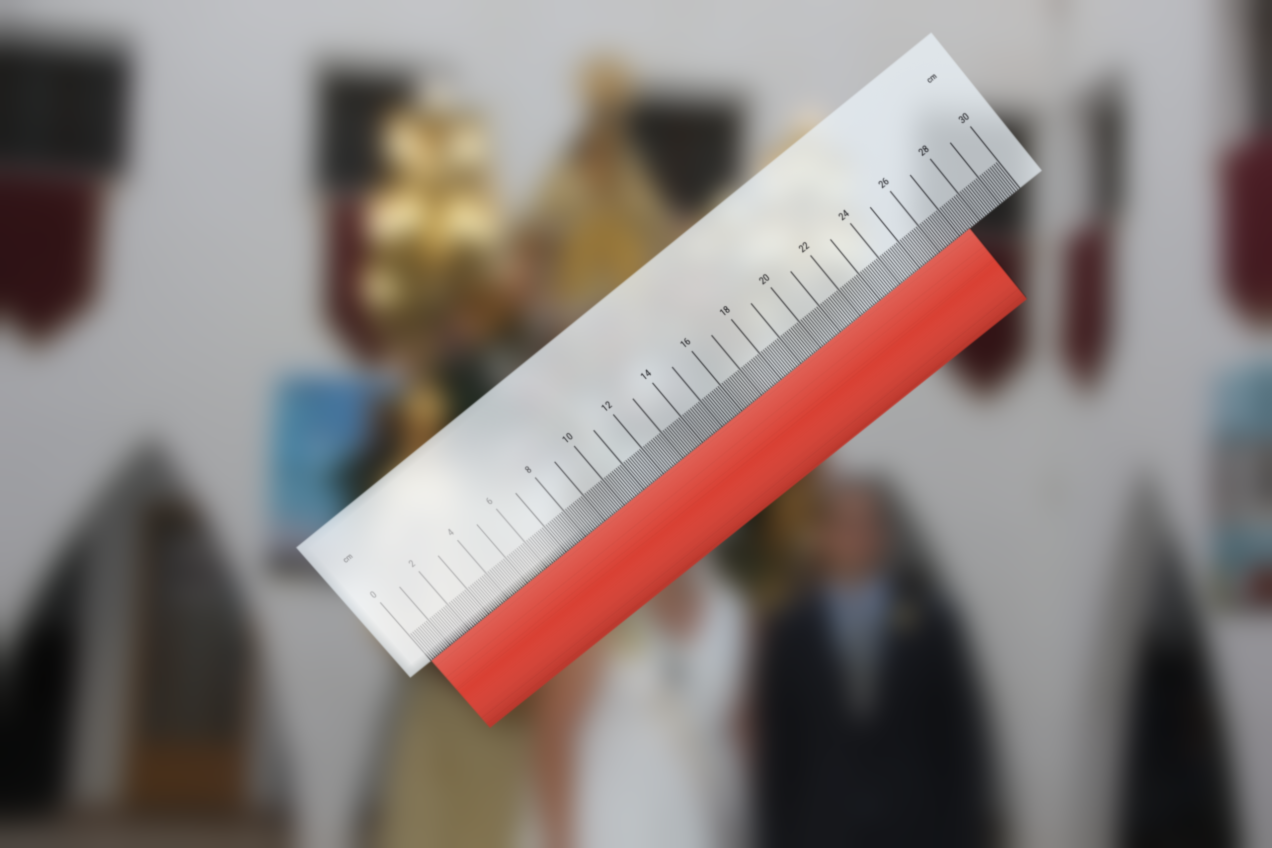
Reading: 27.5; cm
